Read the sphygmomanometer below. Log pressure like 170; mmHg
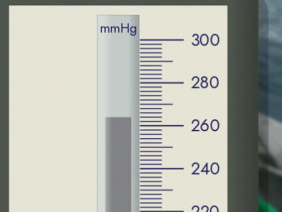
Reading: 264; mmHg
